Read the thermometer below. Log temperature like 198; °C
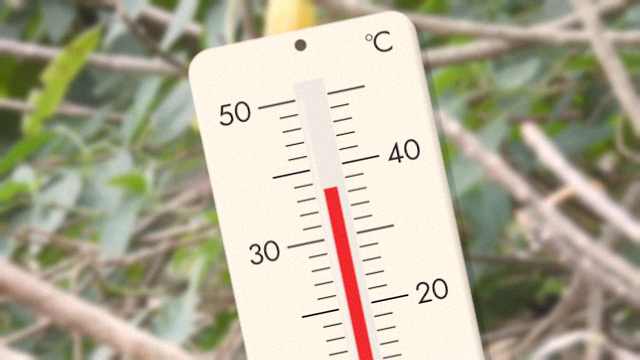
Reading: 37; °C
